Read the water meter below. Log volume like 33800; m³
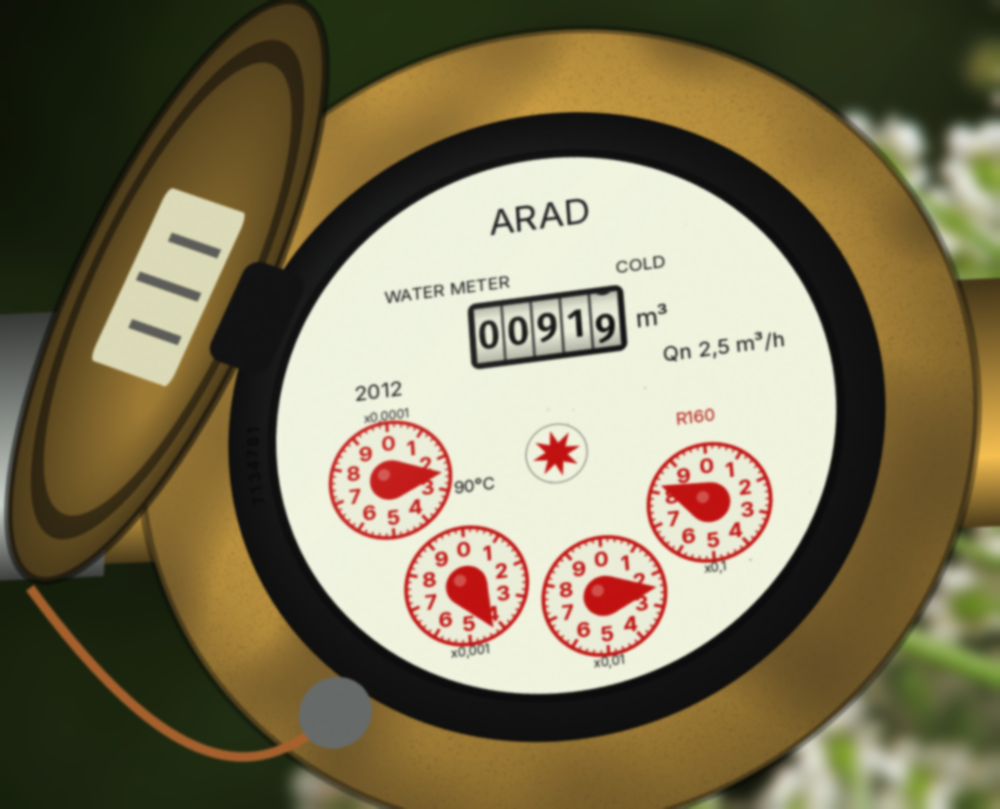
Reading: 918.8242; m³
